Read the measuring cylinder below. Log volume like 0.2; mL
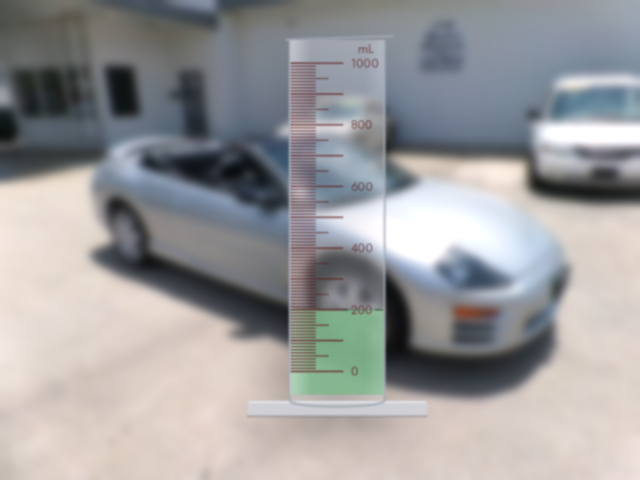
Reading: 200; mL
